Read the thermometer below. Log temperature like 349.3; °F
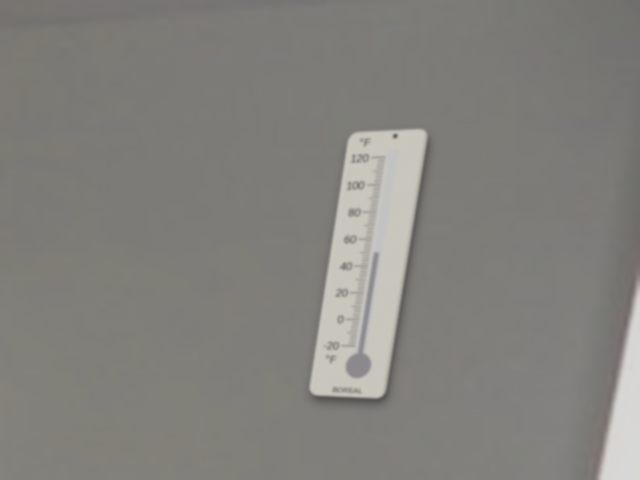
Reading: 50; °F
